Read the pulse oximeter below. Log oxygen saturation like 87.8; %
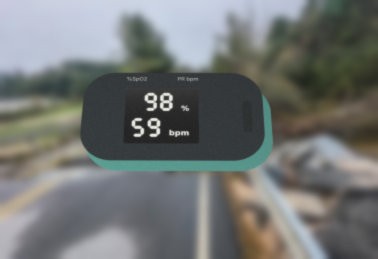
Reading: 98; %
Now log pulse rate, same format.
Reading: 59; bpm
